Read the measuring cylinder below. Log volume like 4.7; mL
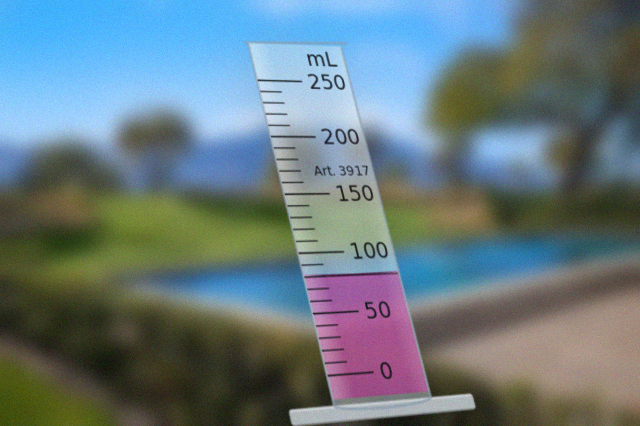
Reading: 80; mL
